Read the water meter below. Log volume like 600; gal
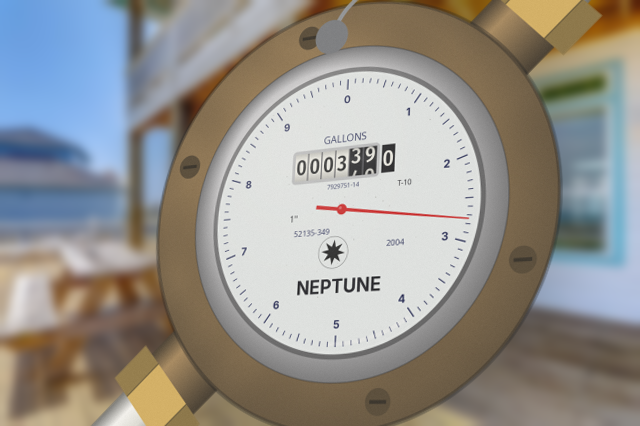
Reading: 3392.7; gal
